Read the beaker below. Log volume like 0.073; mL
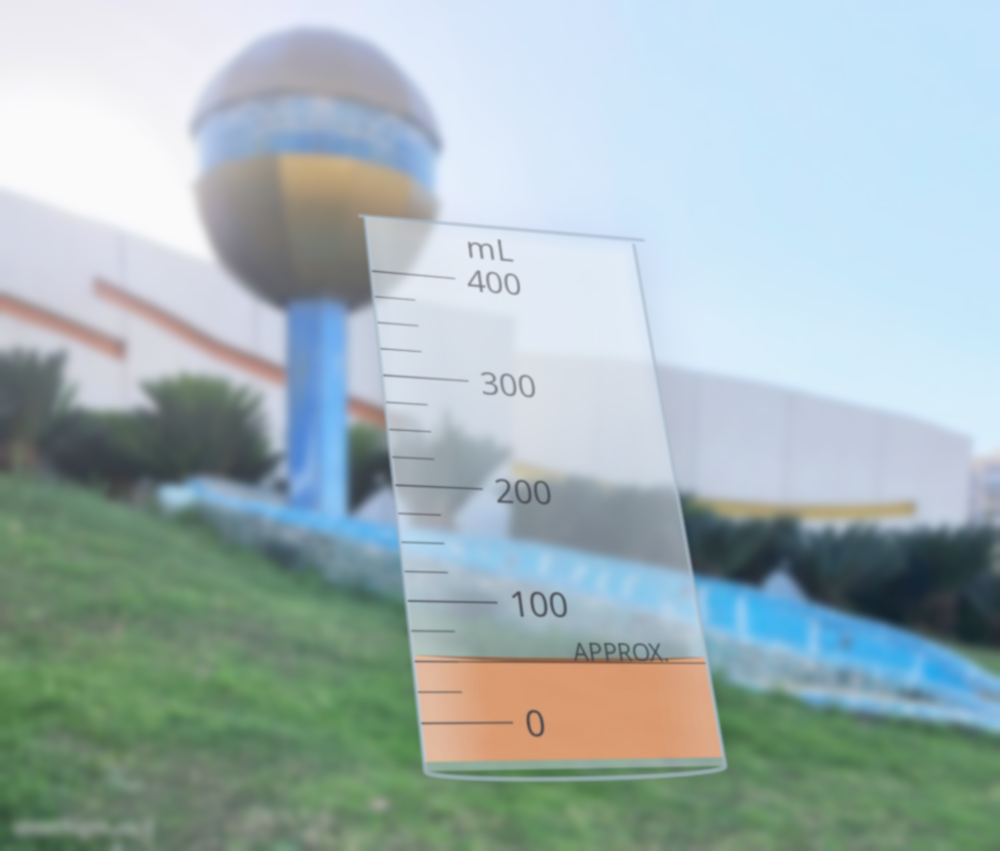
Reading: 50; mL
